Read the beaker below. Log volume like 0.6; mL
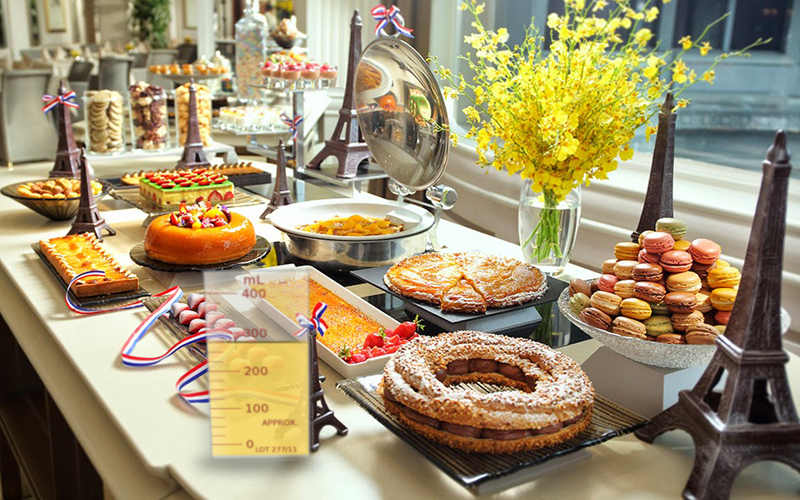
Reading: 275; mL
